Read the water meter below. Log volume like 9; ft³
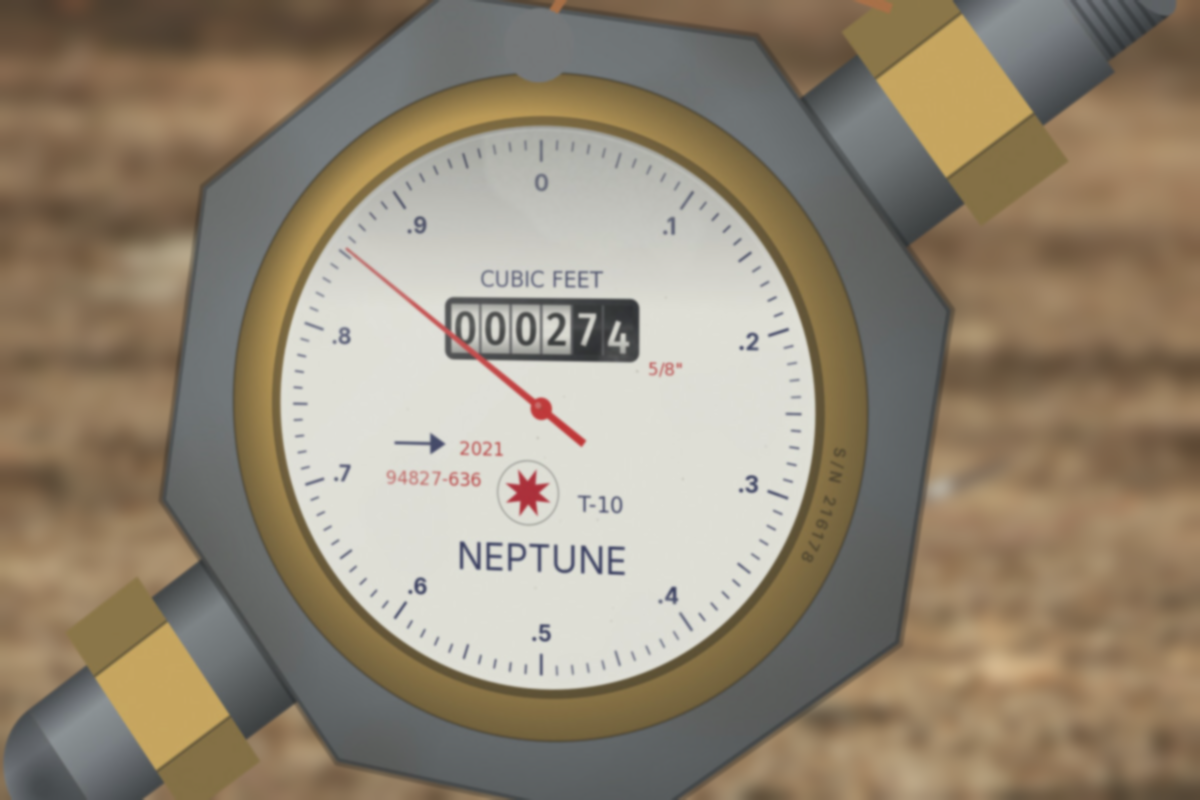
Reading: 273.85; ft³
